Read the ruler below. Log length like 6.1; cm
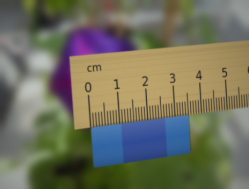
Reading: 3.5; cm
